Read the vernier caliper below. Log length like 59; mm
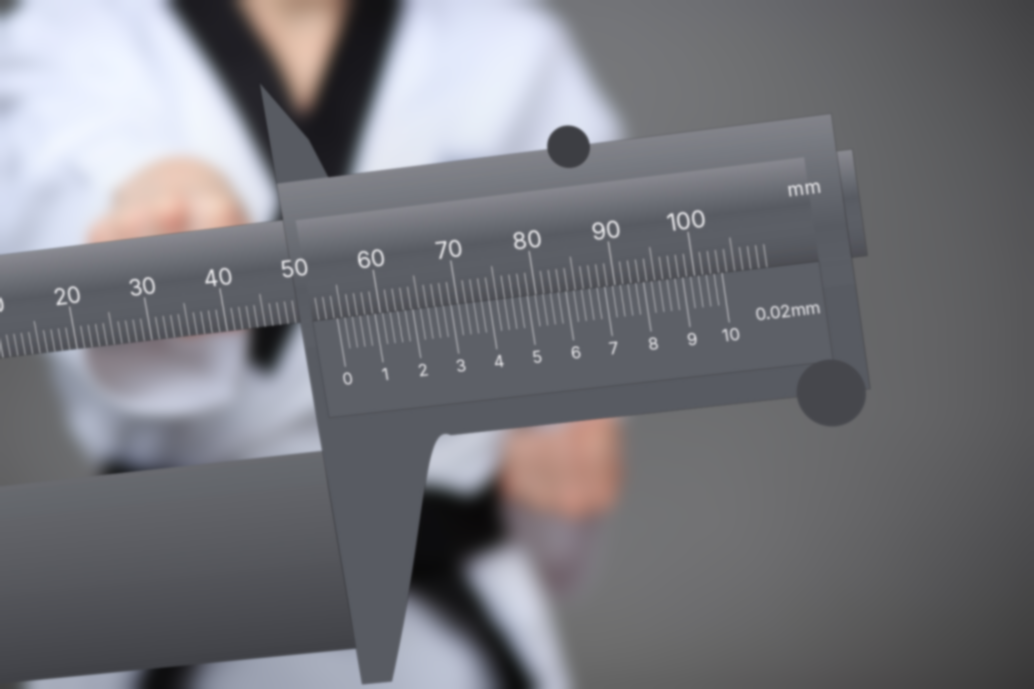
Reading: 54.4; mm
